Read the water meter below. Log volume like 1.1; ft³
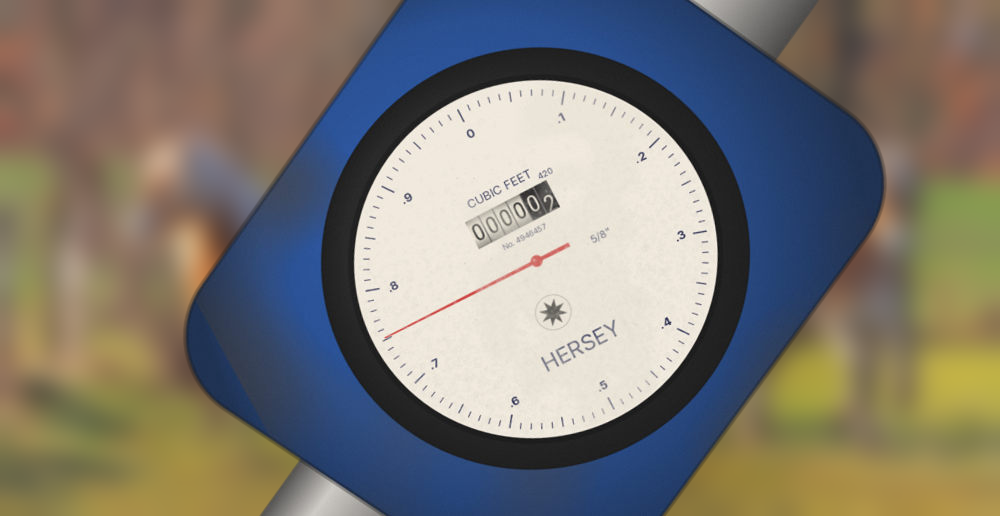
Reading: 1.75; ft³
